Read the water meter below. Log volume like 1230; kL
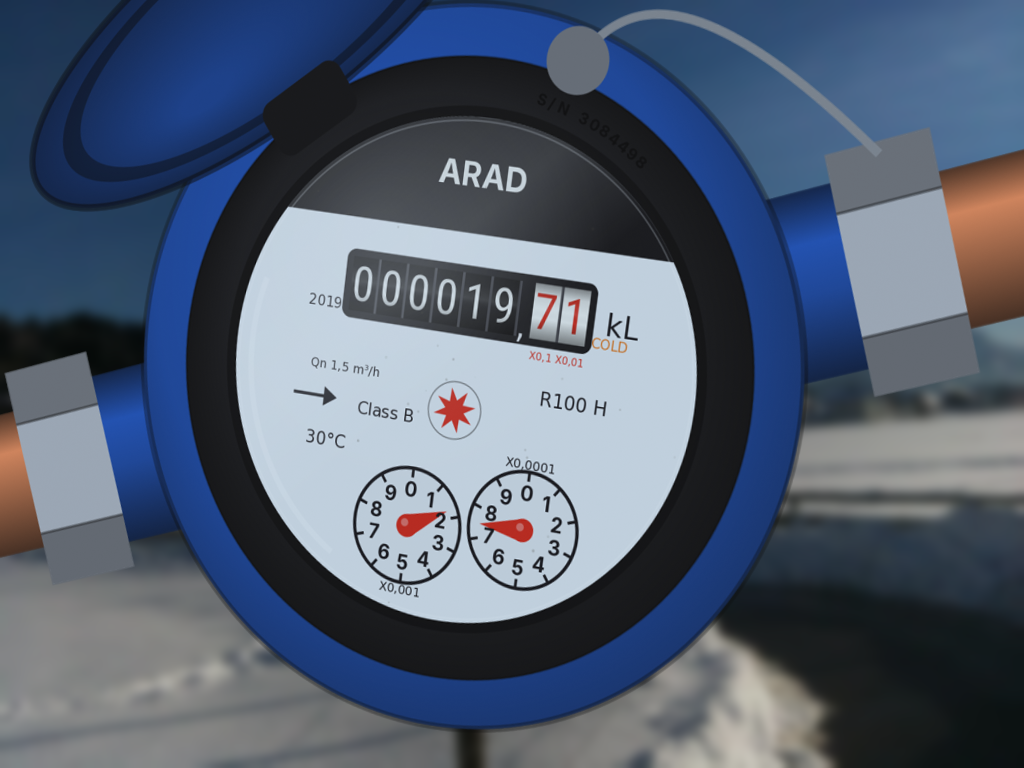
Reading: 19.7117; kL
